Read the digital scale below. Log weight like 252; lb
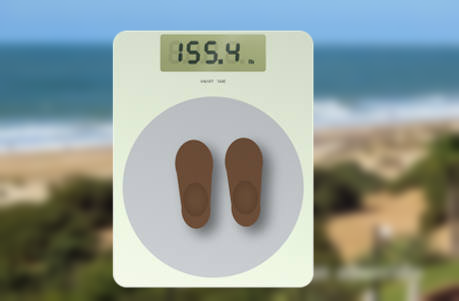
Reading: 155.4; lb
